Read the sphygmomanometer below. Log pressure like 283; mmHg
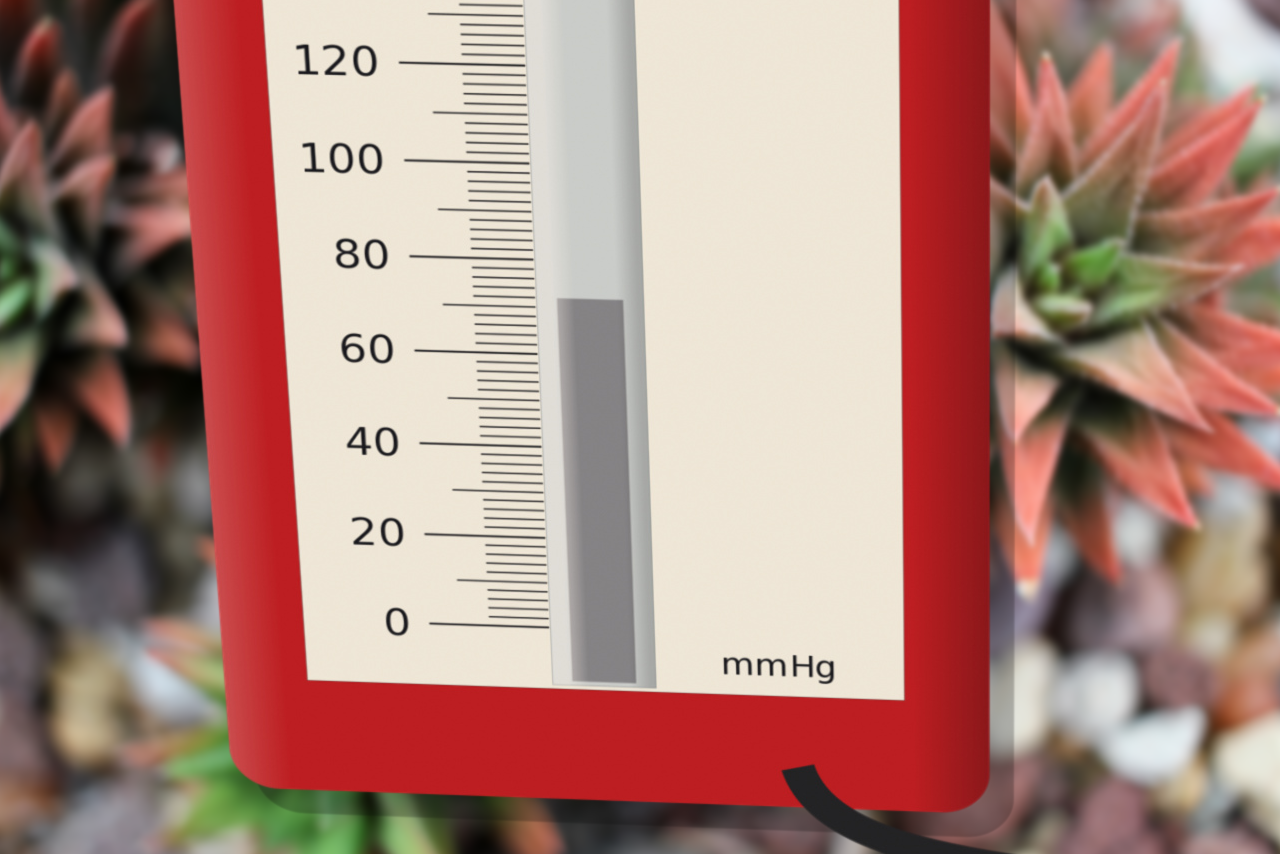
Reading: 72; mmHg
